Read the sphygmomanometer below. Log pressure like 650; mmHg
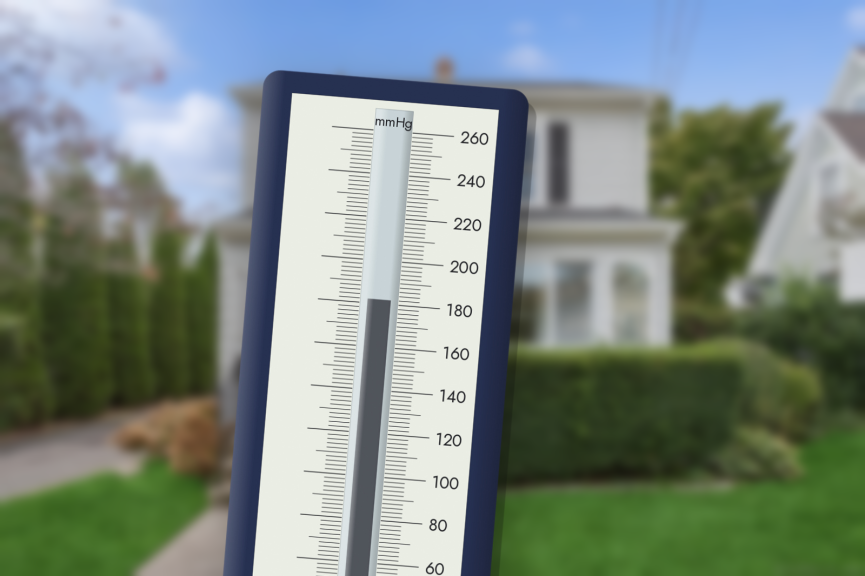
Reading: 182; mmHg
